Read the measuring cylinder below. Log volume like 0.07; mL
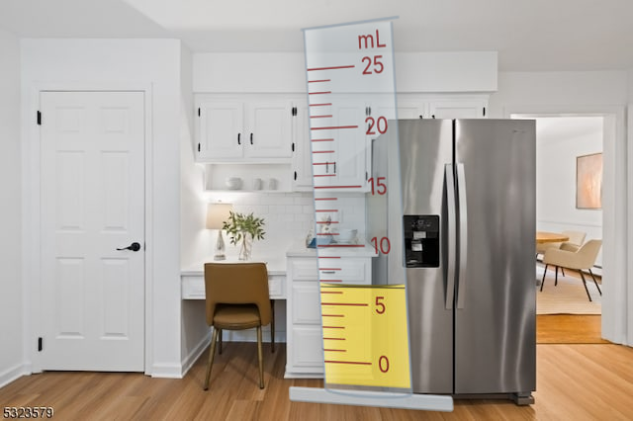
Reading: 6.5; mL
